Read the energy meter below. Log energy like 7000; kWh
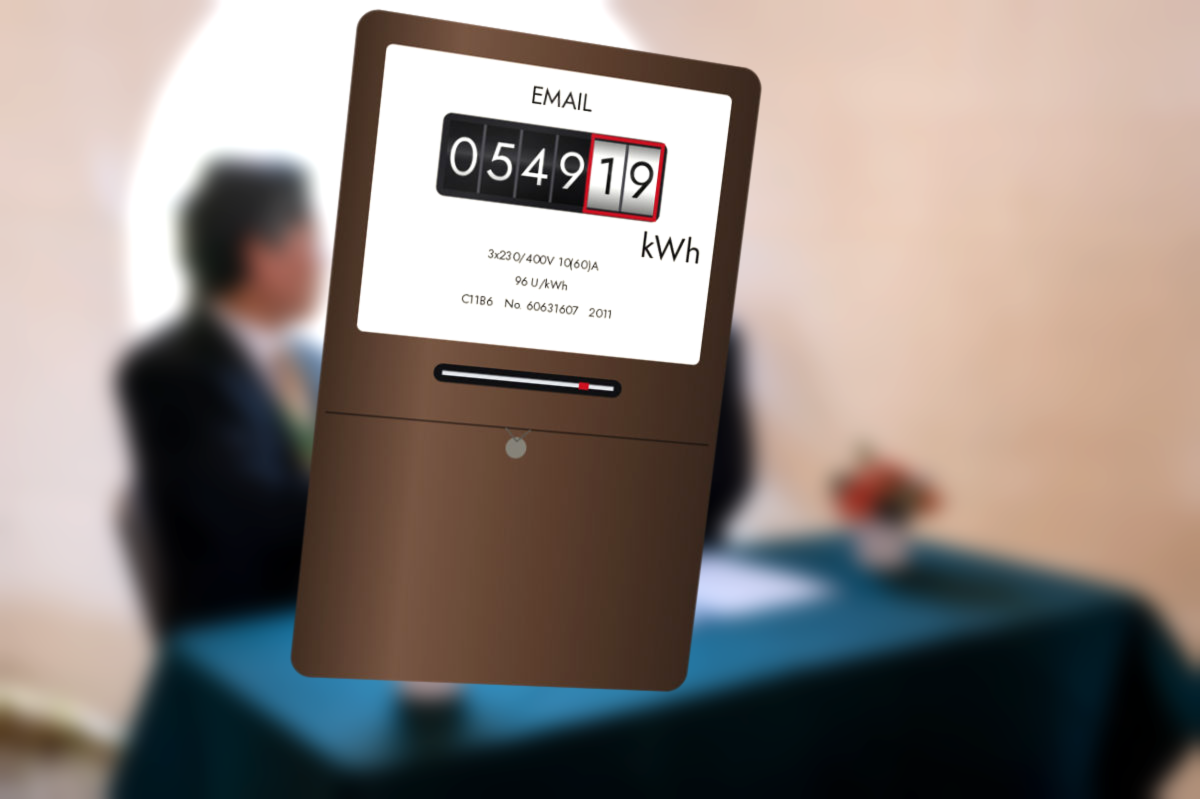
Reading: 549.19; kWh
